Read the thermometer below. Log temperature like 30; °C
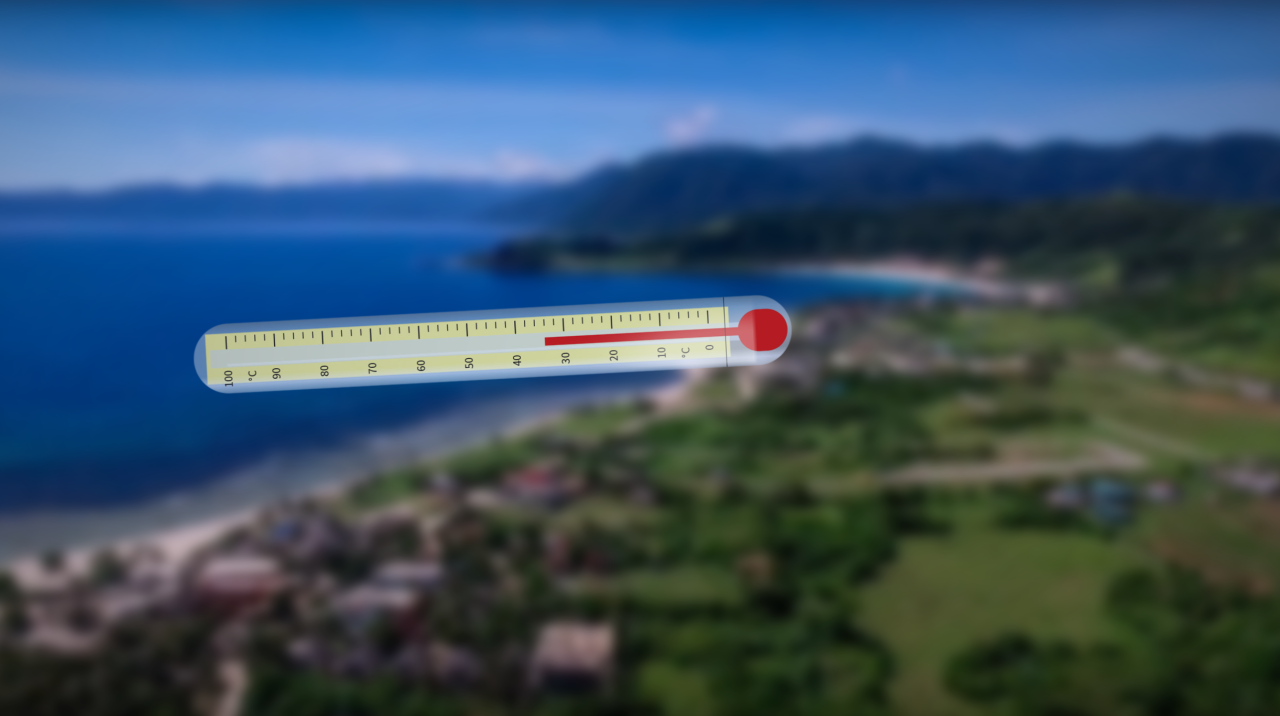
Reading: 34; °C
